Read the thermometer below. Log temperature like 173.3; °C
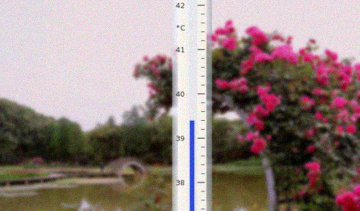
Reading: 39.4; °C
